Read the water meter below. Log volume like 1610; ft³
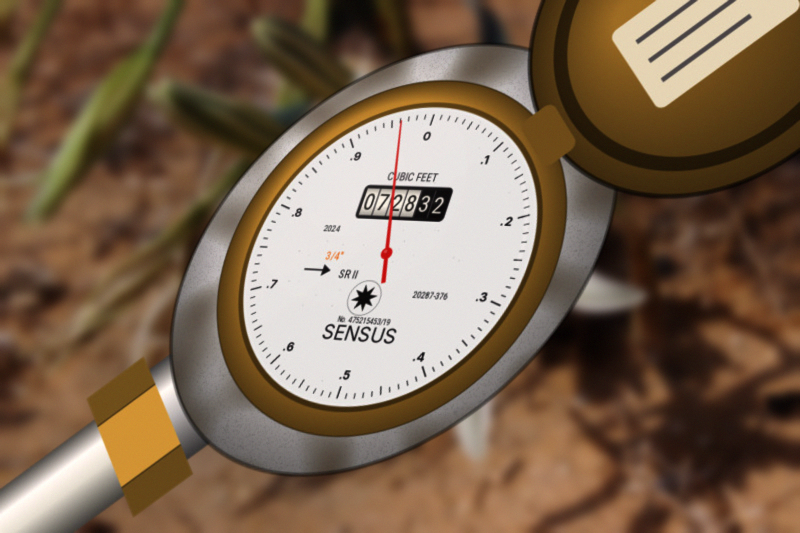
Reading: 72831.96; ft³
